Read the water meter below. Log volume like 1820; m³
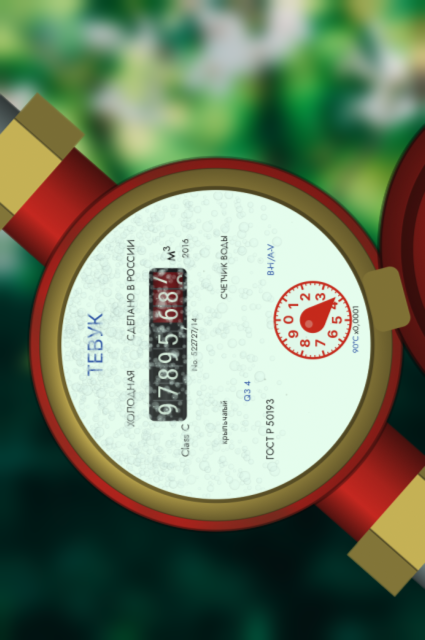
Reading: 97895.6873; m³
